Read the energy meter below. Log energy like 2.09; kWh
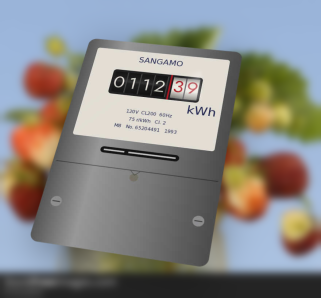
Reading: 112.39; kWh
